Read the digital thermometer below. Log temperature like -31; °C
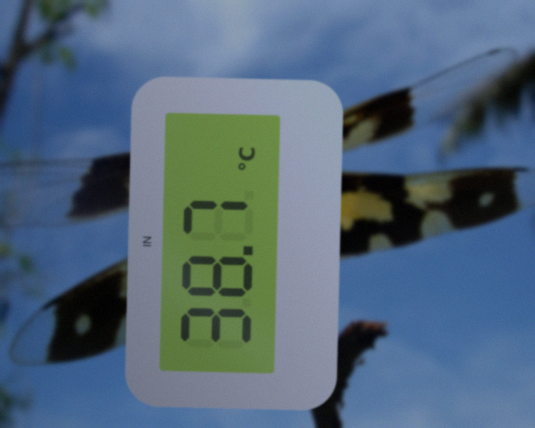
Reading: 38.7; °C
